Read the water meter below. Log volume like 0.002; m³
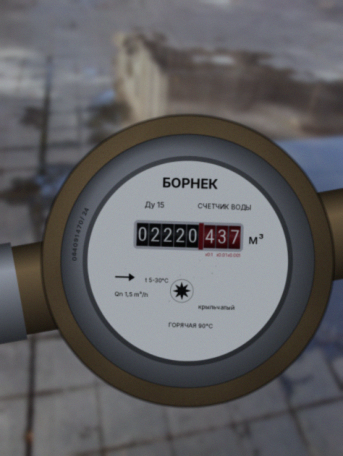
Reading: 2220.437; m³
